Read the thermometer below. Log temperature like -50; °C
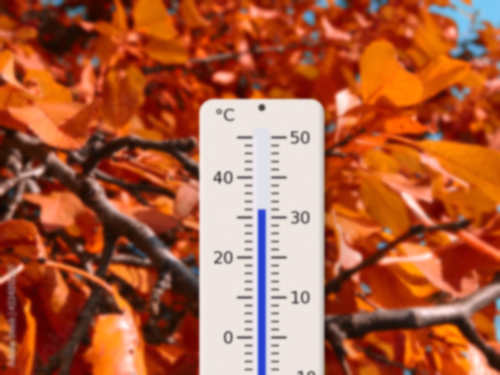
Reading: 32; °C
